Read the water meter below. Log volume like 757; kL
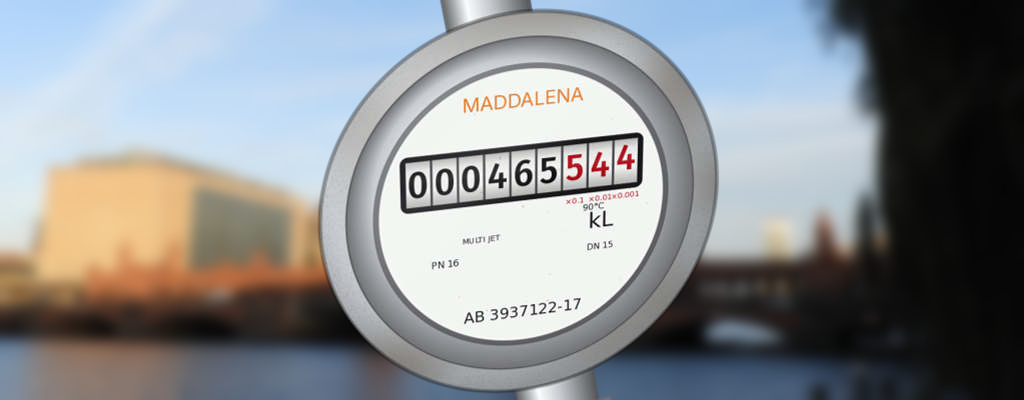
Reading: 465.544; kL
